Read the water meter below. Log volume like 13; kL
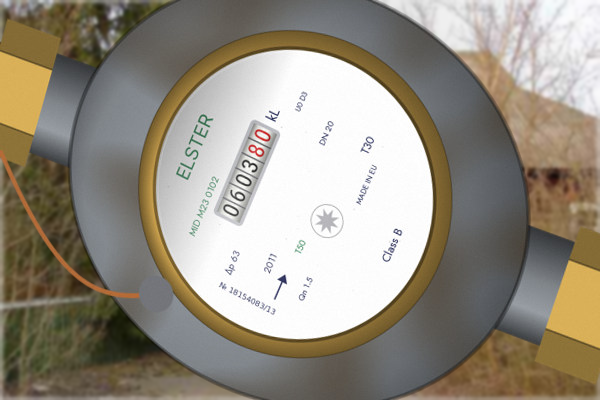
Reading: 603.80; kL
